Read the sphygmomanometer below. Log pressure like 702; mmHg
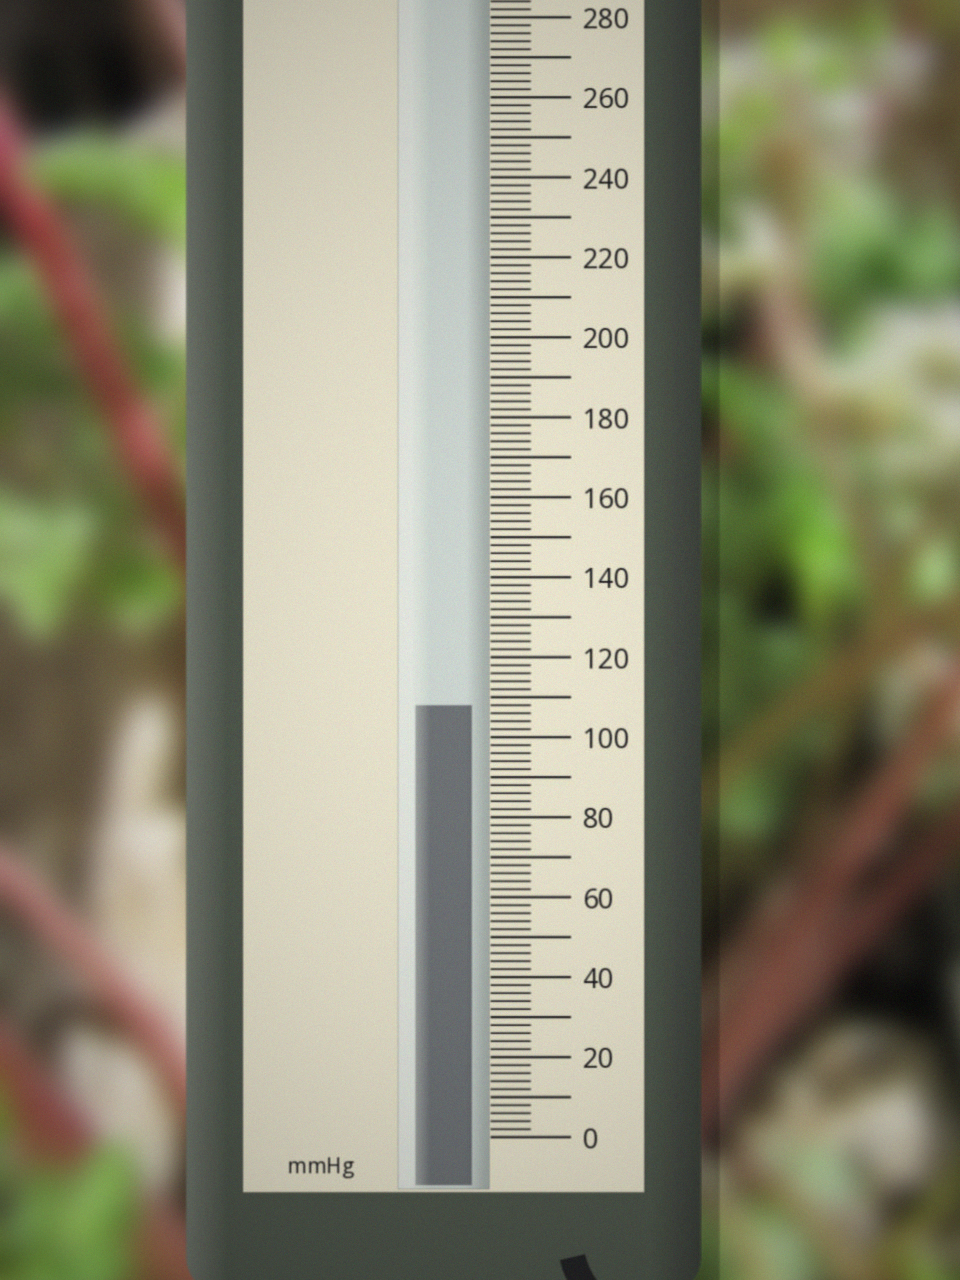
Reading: 108; mmHg
